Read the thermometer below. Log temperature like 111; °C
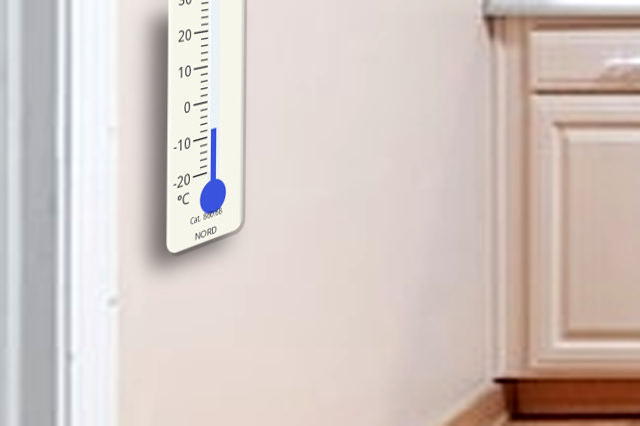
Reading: -8; °C
